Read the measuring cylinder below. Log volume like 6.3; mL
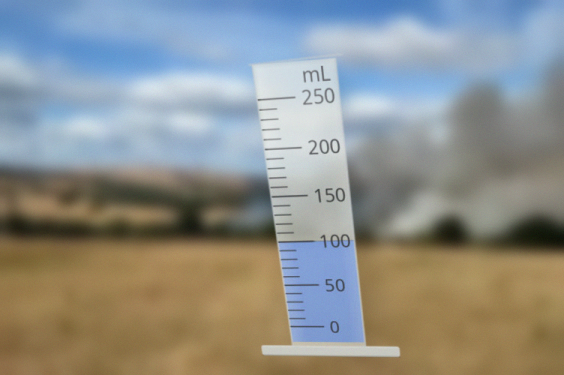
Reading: 100; mL
